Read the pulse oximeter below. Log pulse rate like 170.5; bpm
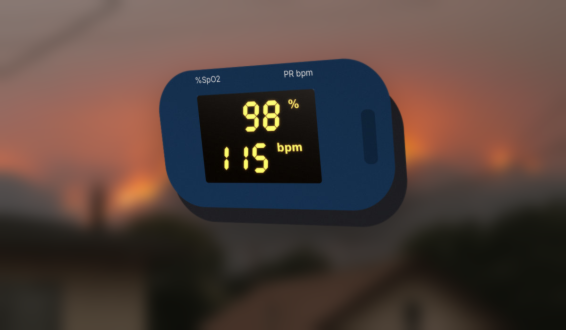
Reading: 115; bpm
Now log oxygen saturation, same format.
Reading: 98; %
